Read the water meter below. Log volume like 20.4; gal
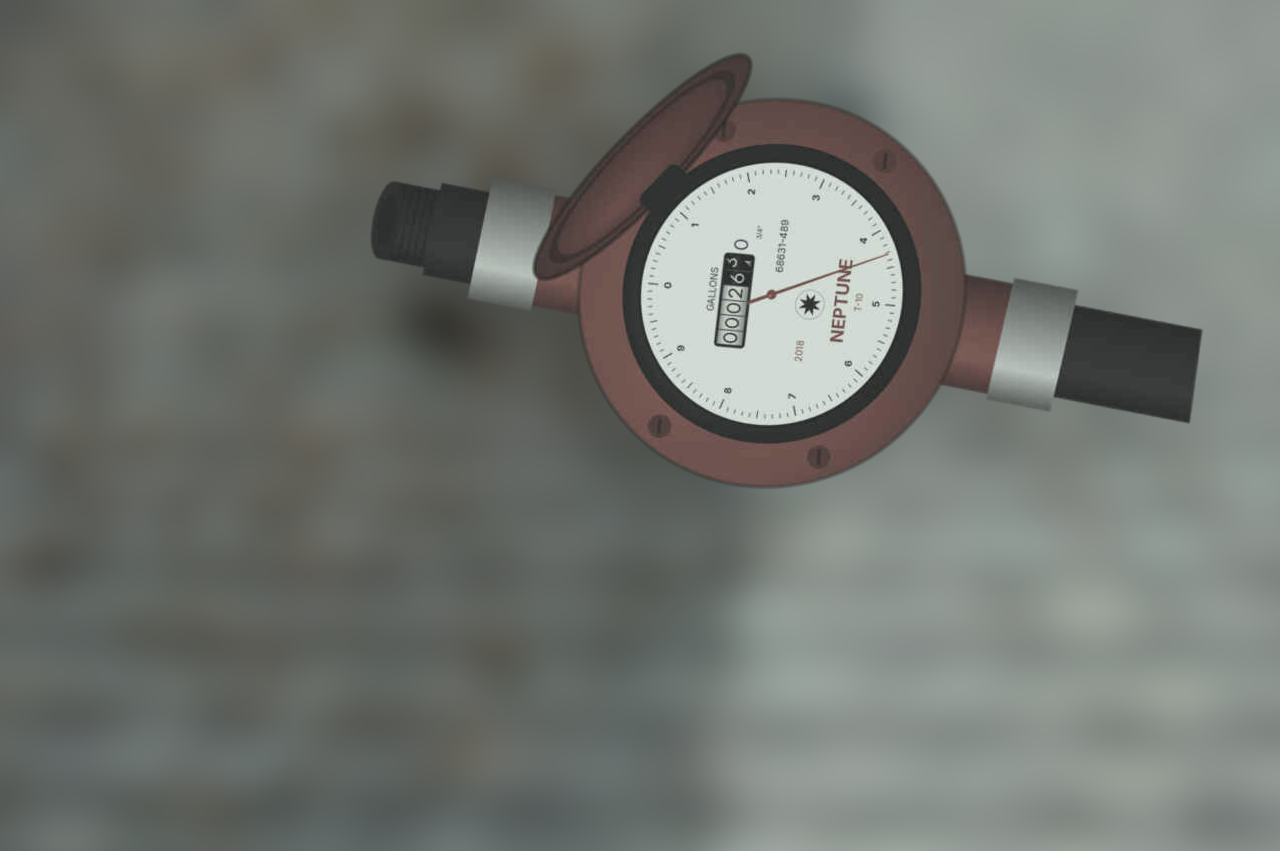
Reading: 2634.3; gal
